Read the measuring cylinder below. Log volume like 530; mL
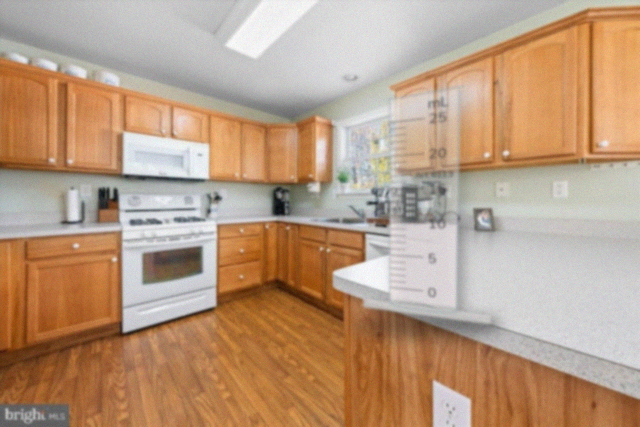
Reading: 10; mL
